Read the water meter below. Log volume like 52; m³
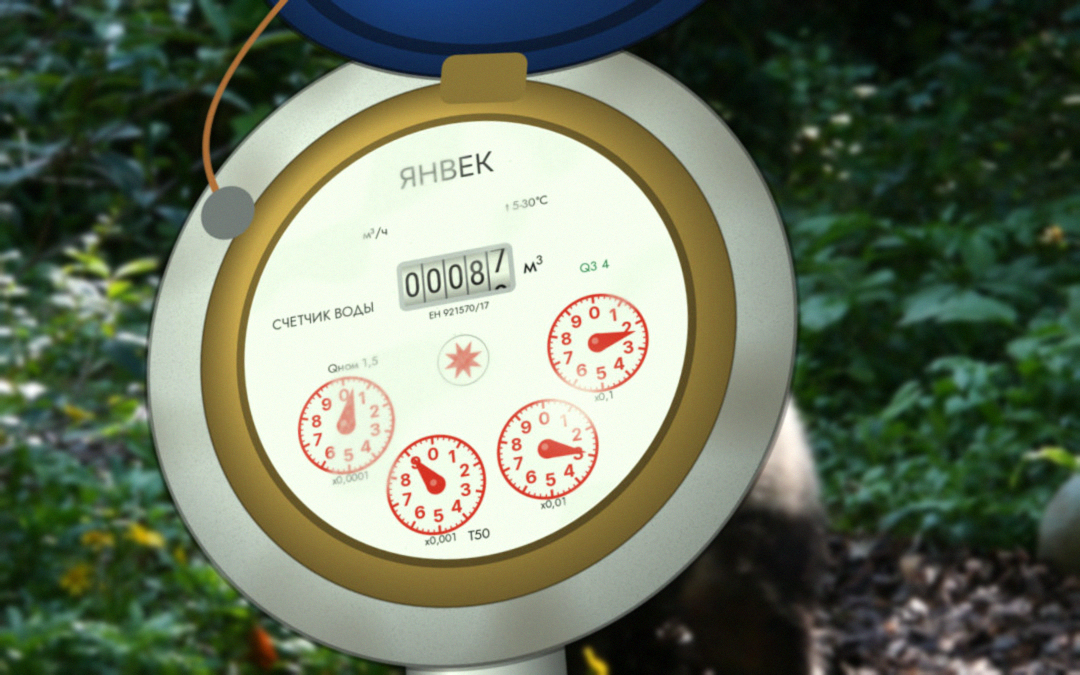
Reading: 87.2290; m³
